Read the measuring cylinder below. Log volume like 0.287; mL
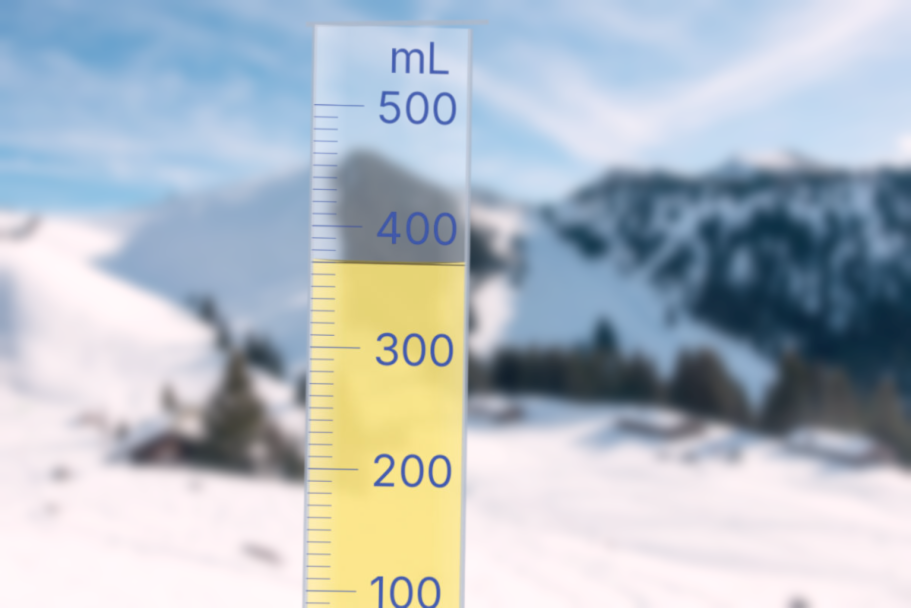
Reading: 370; mL
